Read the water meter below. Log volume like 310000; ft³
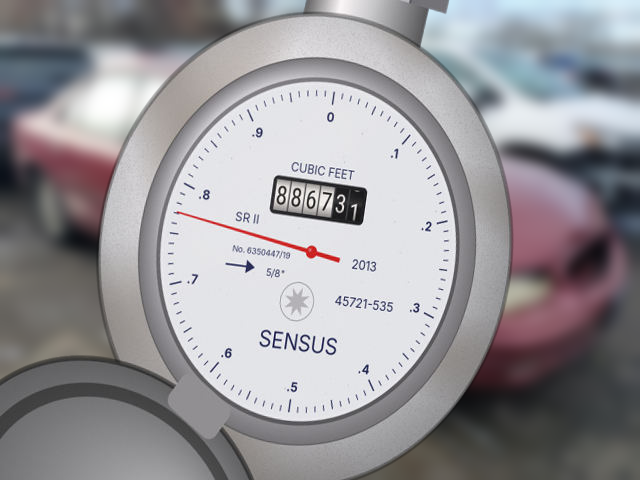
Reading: 886730.77; ft³
